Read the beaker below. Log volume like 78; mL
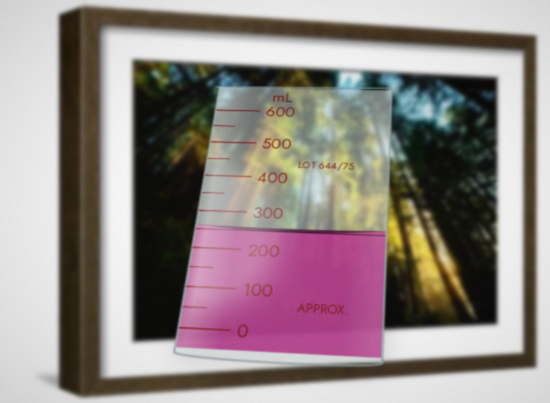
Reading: 250; mL
